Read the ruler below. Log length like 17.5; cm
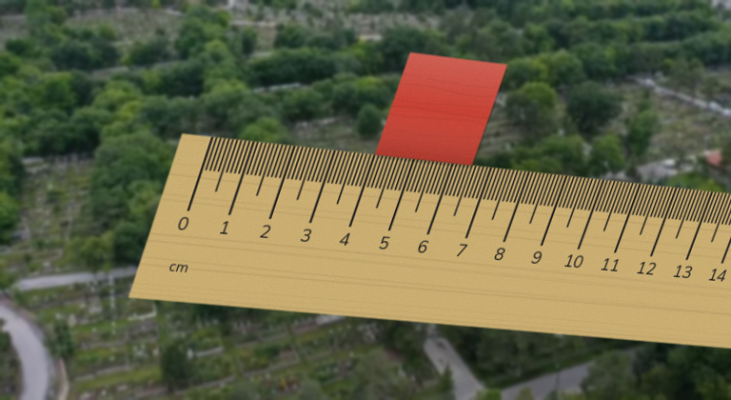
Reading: 2.5; cm
